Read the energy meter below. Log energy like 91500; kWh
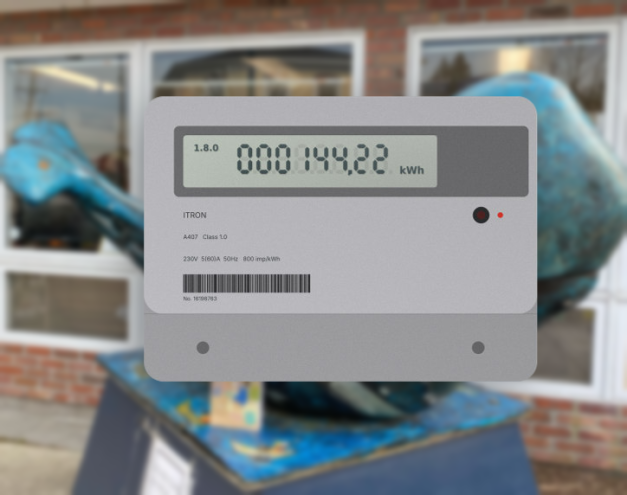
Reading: 144.22; kWh
